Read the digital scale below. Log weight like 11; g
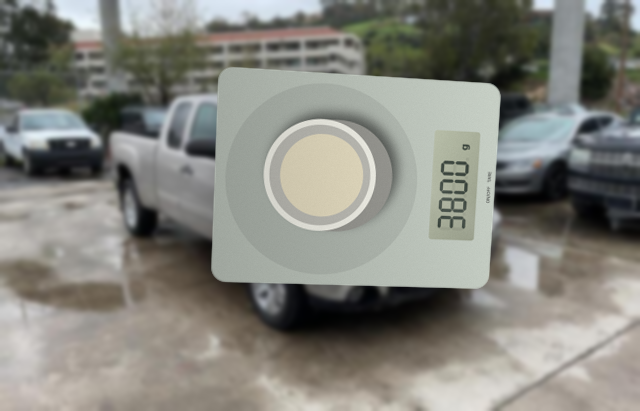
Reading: 3800; g
